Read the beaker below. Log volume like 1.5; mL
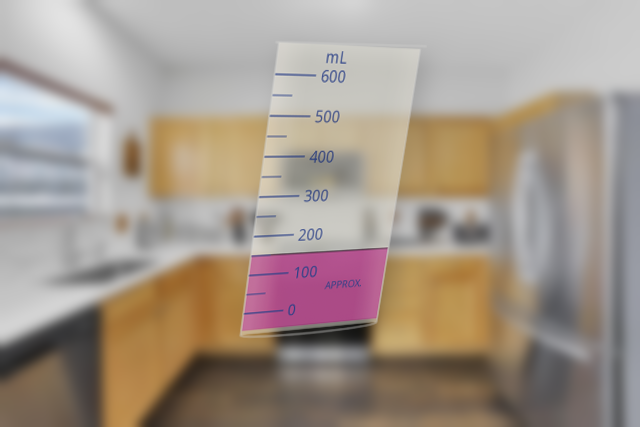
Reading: 150; mL
